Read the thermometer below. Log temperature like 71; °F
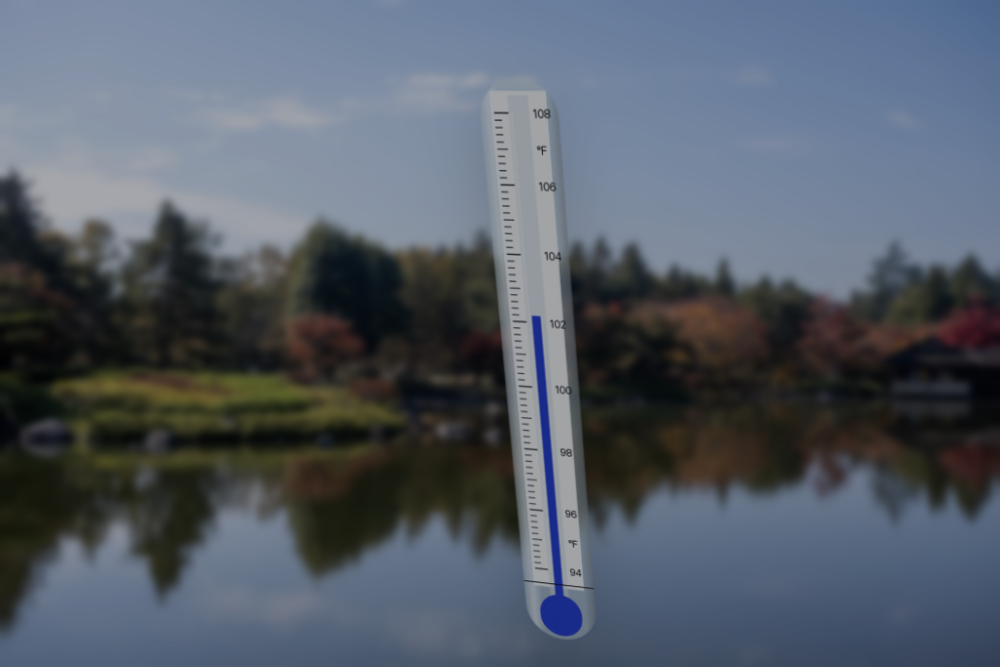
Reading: 102.2; °F
